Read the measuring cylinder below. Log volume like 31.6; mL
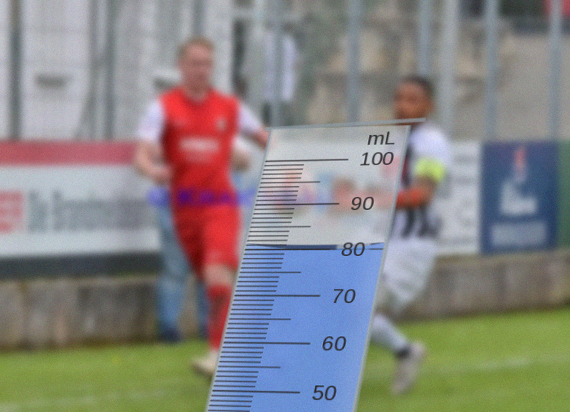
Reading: 80; mL
